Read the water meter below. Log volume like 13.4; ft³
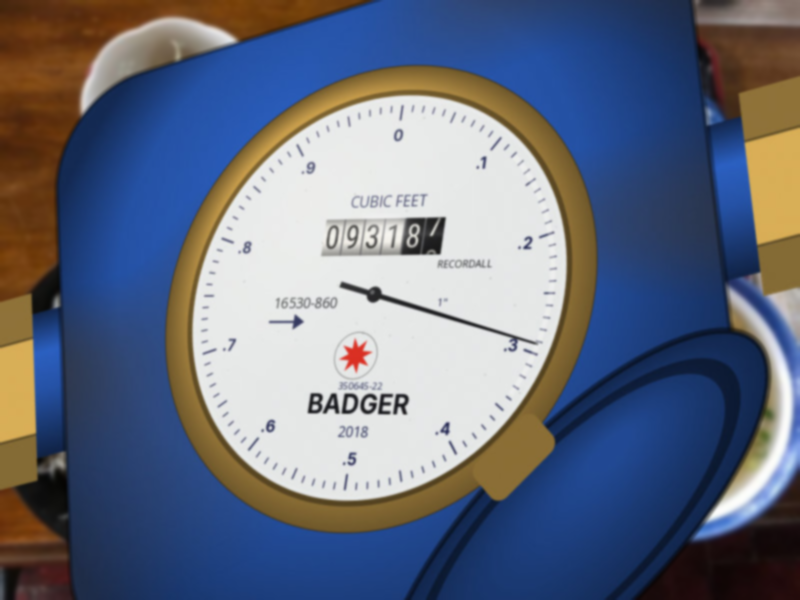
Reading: 93187.29; ft³
